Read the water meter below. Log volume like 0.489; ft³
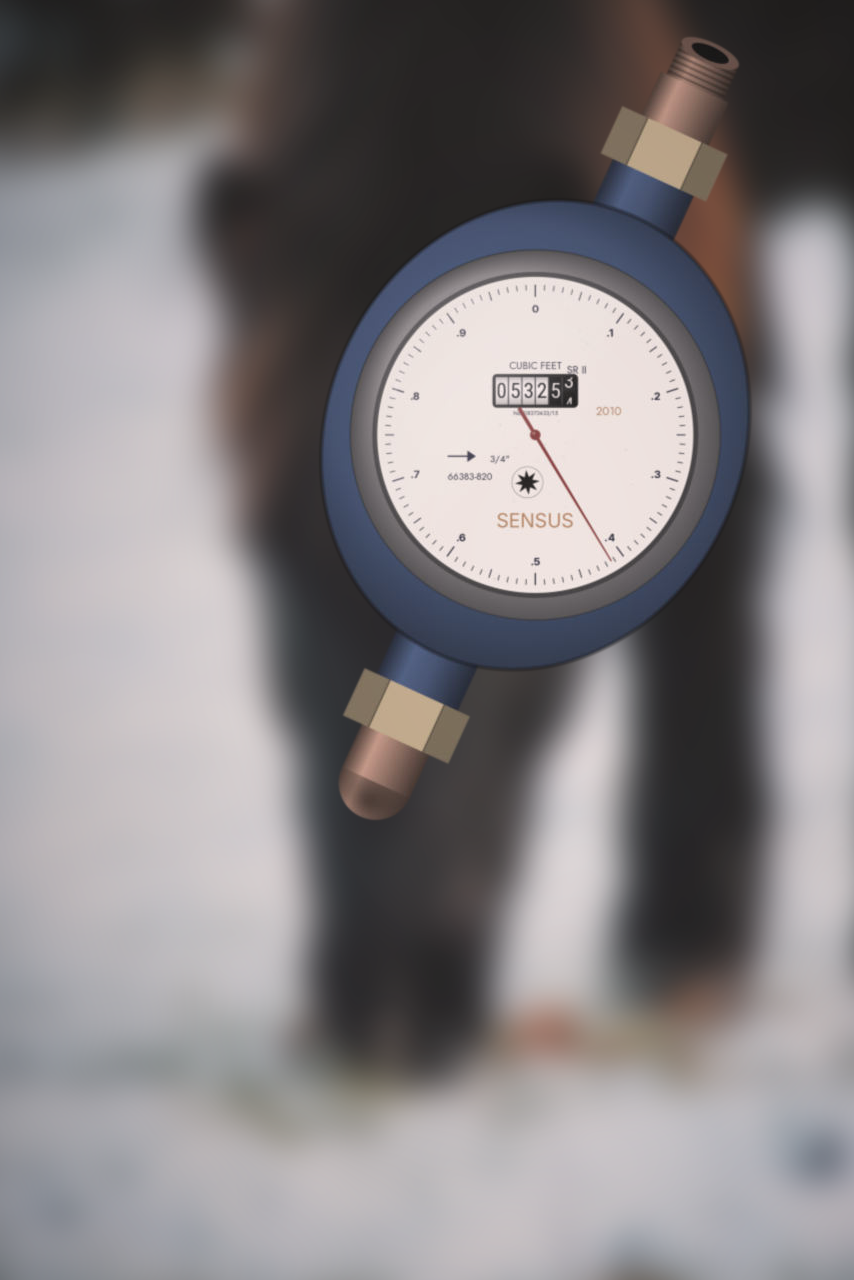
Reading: 53253.41; ft³
